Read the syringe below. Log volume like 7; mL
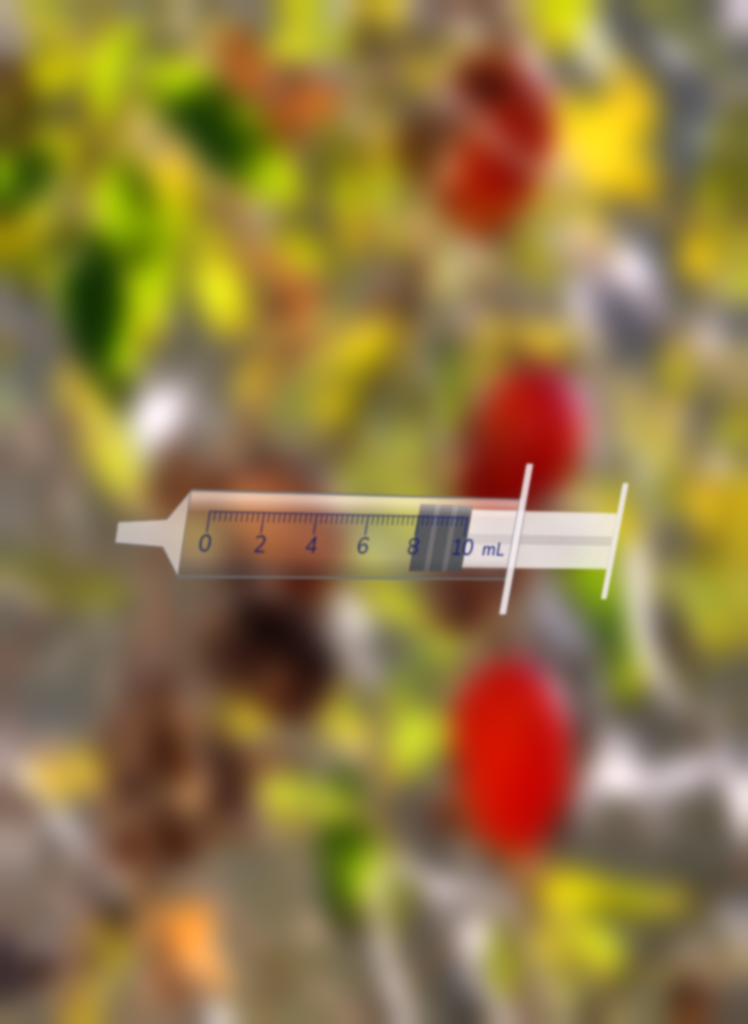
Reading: 8; mL
